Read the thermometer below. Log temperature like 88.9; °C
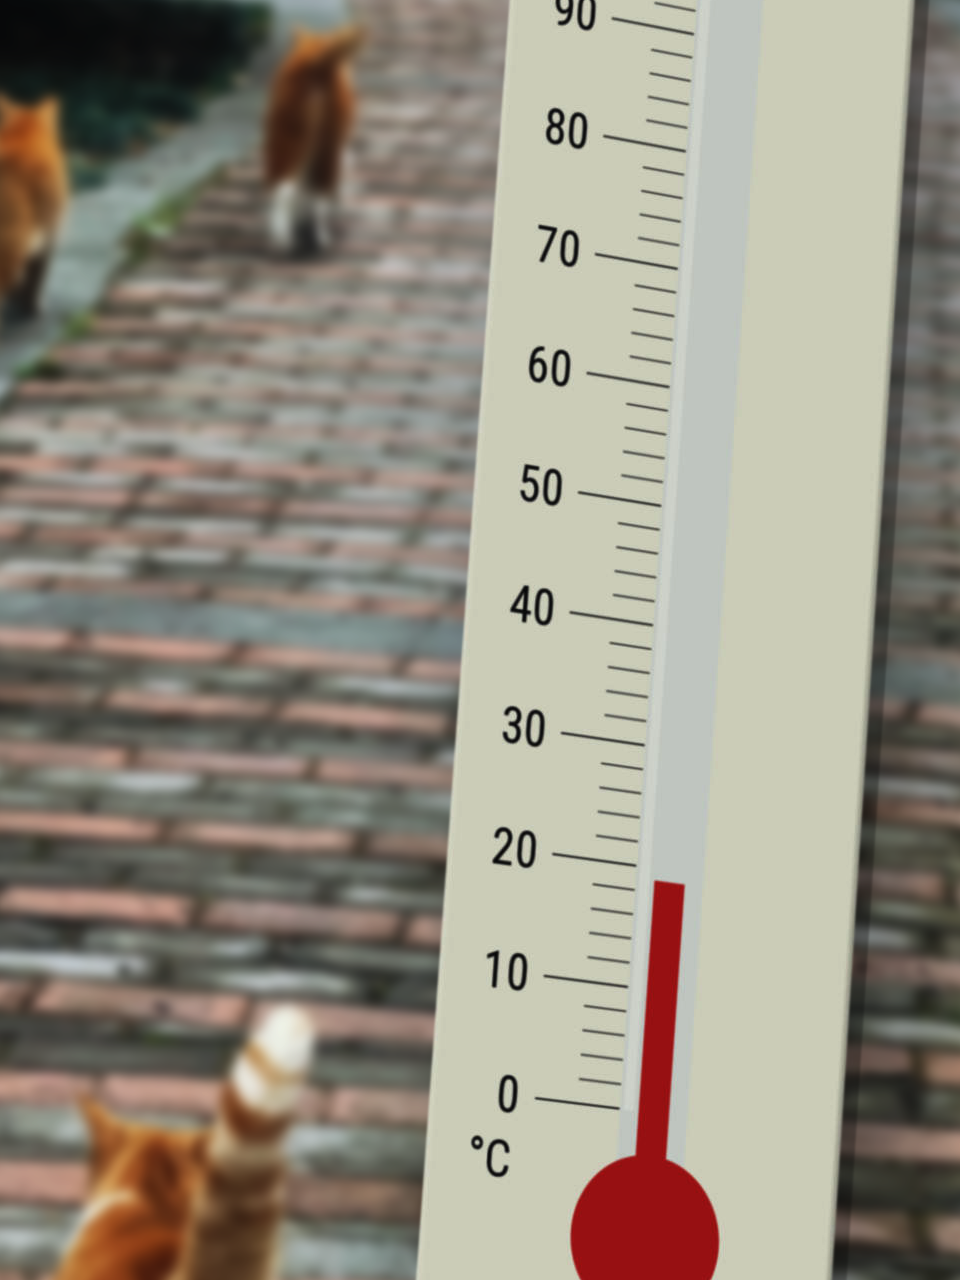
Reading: 19; °C
